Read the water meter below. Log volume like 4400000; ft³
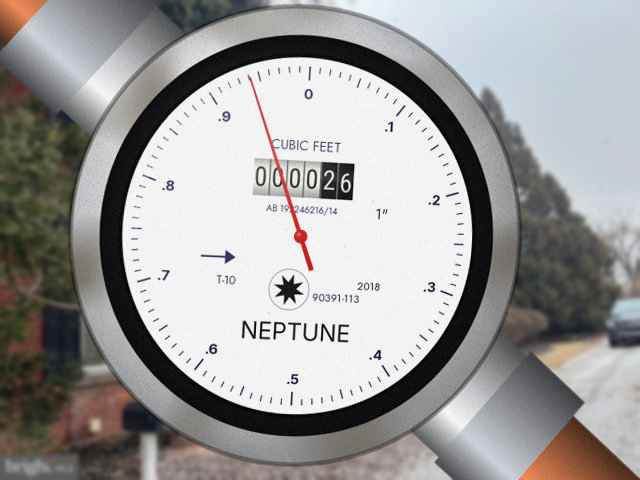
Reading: 25.94; ft³
